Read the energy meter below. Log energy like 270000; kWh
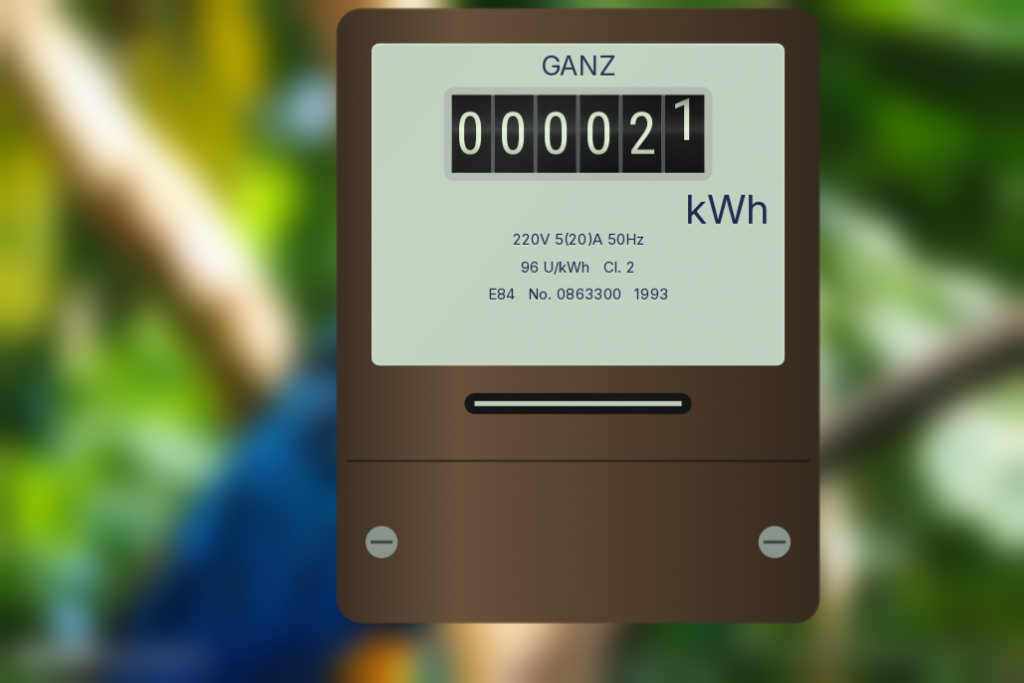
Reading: 21; kWh
